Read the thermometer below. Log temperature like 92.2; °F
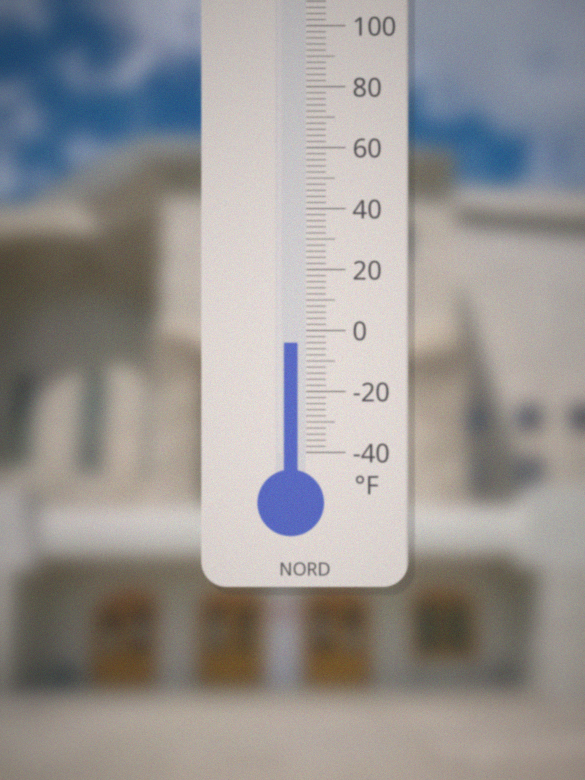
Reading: -4; °F
